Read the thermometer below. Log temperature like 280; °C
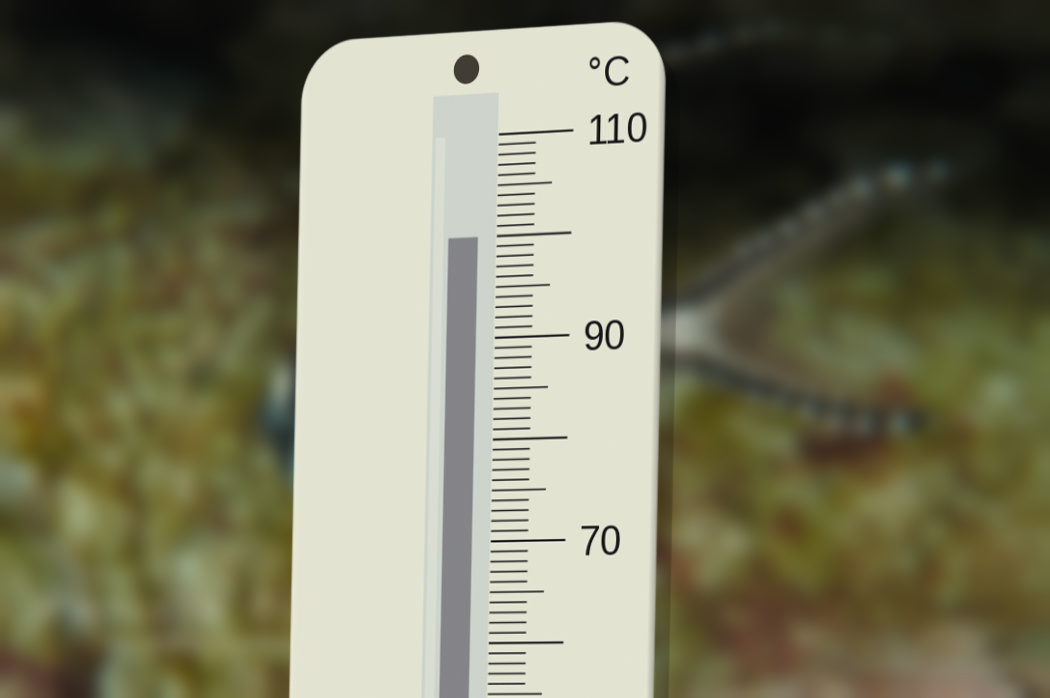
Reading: 100; °C
